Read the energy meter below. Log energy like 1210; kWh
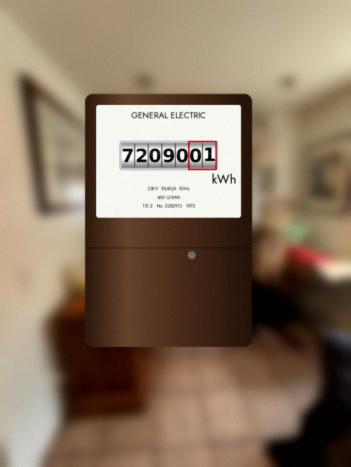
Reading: 72090.01; kWh
